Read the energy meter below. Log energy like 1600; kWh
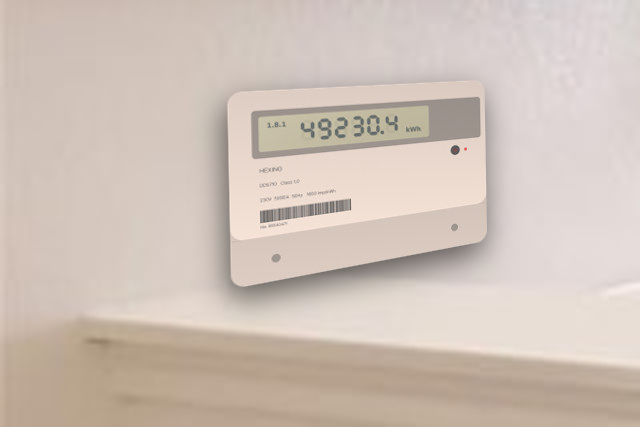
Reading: 49230.4; kWh
